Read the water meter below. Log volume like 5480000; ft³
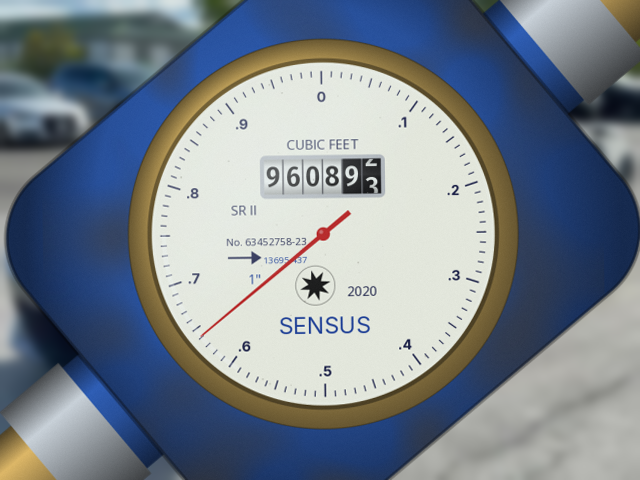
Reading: 960892.64; ft³
